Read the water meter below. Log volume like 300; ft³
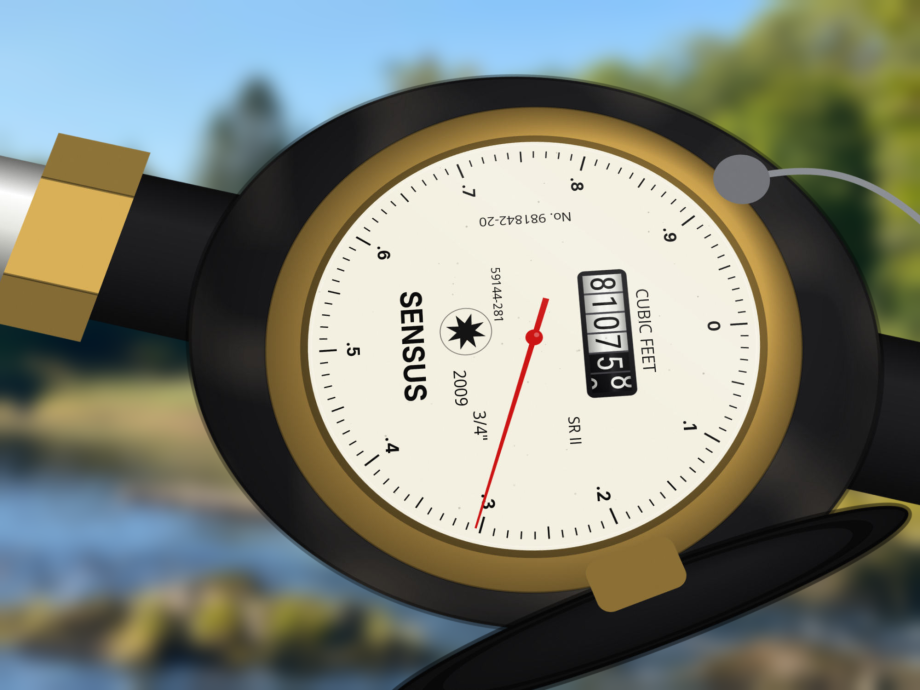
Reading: 810758.30; ft³
